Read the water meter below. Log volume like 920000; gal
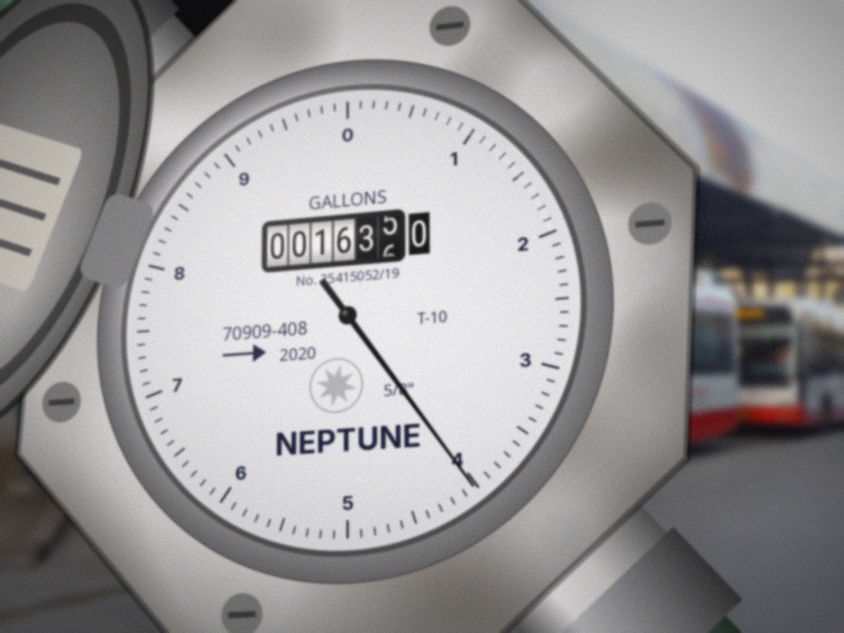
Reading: 16354.0; gal
